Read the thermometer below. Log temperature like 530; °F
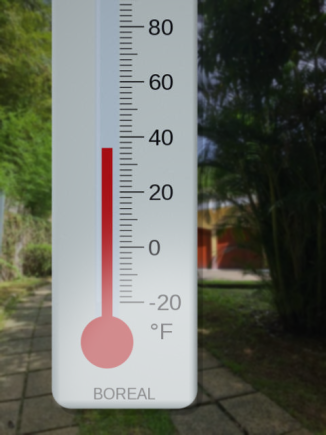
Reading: 36; °F
